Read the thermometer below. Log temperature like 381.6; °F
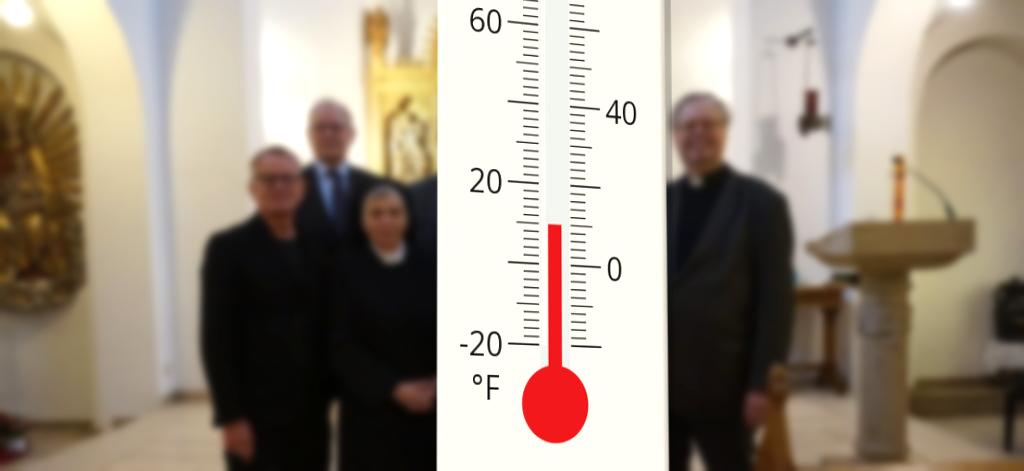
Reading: 10; °F
